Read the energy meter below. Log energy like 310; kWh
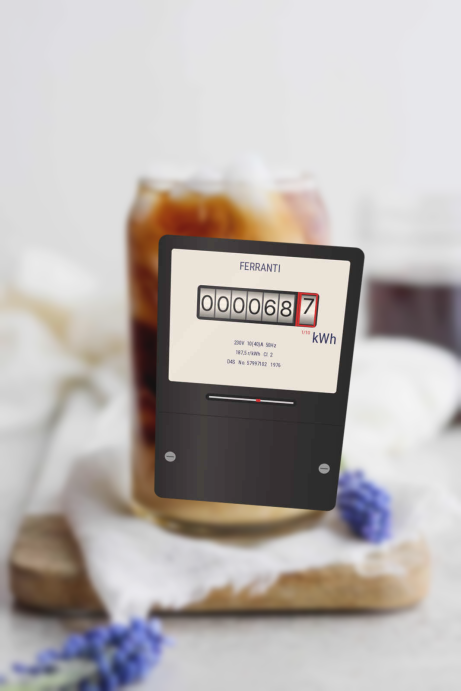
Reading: 68.7; kWh
